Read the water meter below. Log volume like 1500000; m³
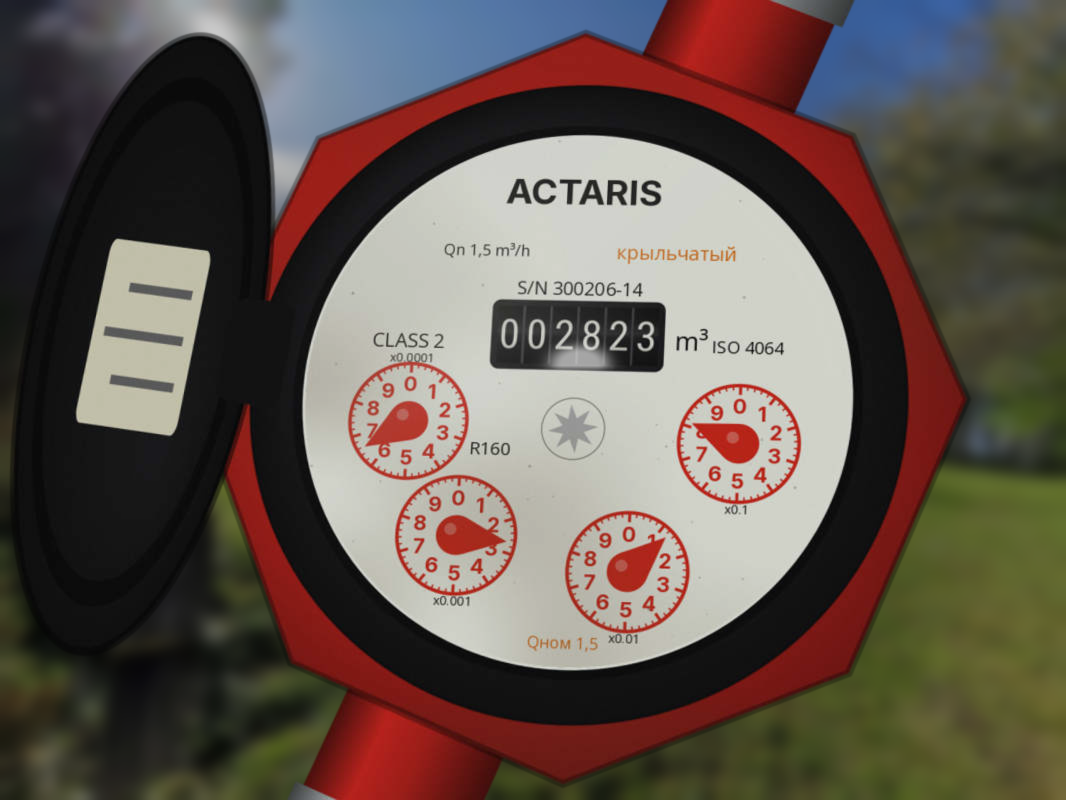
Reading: 2823.8126; m³
